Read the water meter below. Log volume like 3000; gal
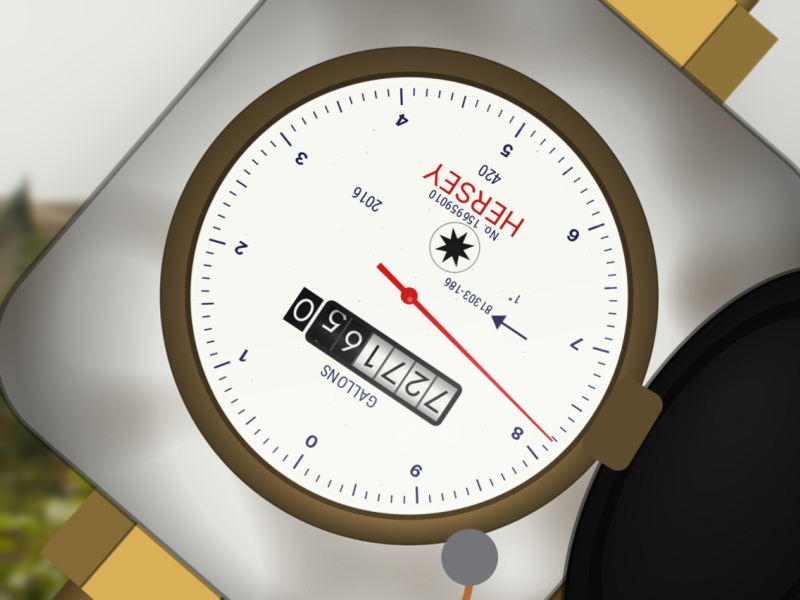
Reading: 7271647.8; gal
